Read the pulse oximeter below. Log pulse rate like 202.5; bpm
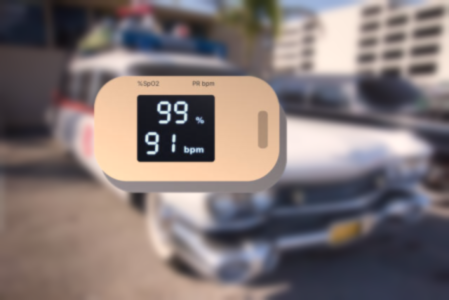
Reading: 91; bpm
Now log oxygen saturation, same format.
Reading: 99; %
